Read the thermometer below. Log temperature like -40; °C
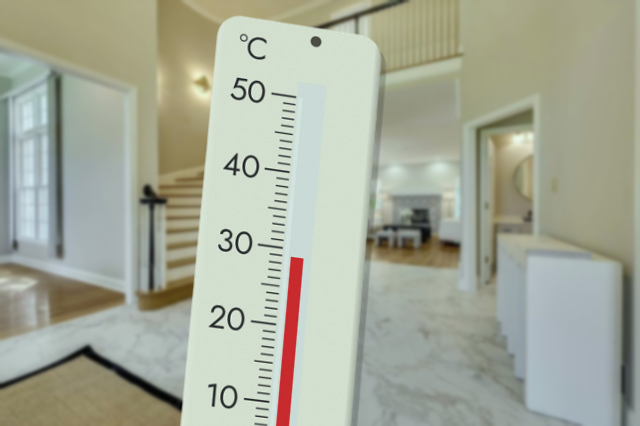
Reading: 29; °C
